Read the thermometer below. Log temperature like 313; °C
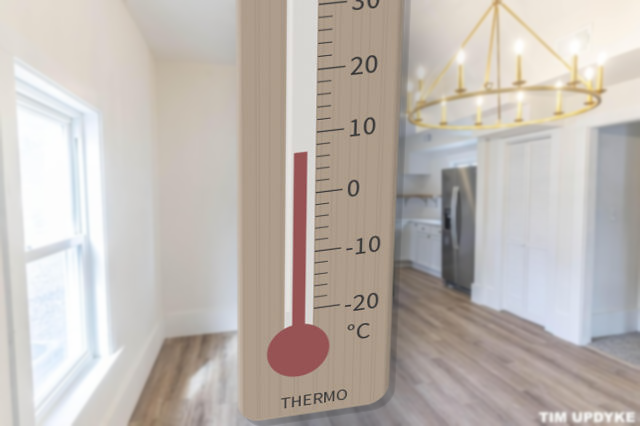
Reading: 7; °C
